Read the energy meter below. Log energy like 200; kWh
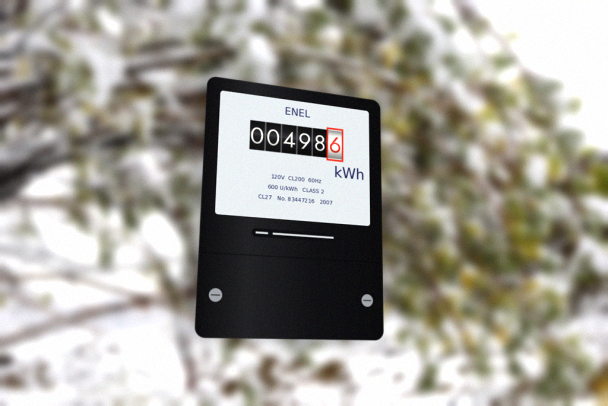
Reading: 498.6; kWh
